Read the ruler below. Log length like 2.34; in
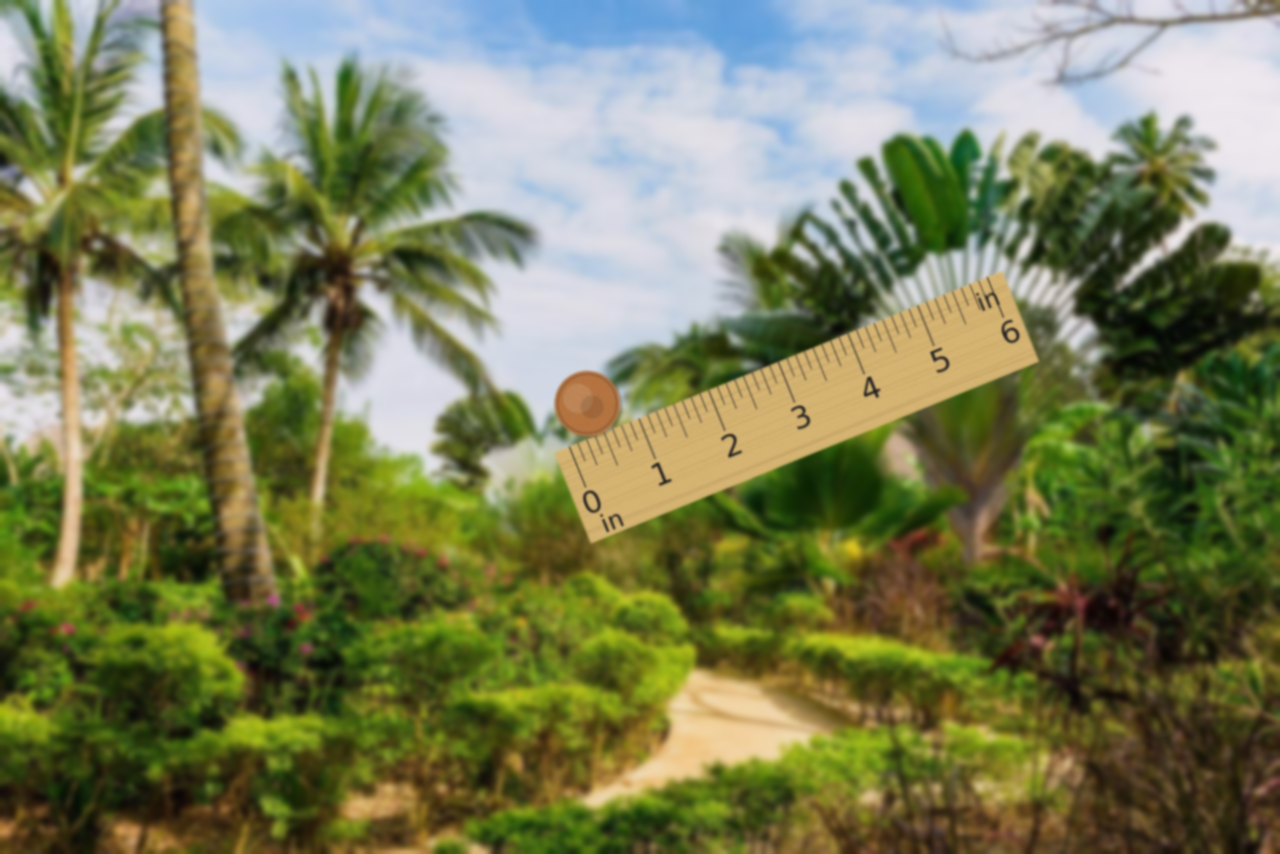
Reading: 0.875; in
